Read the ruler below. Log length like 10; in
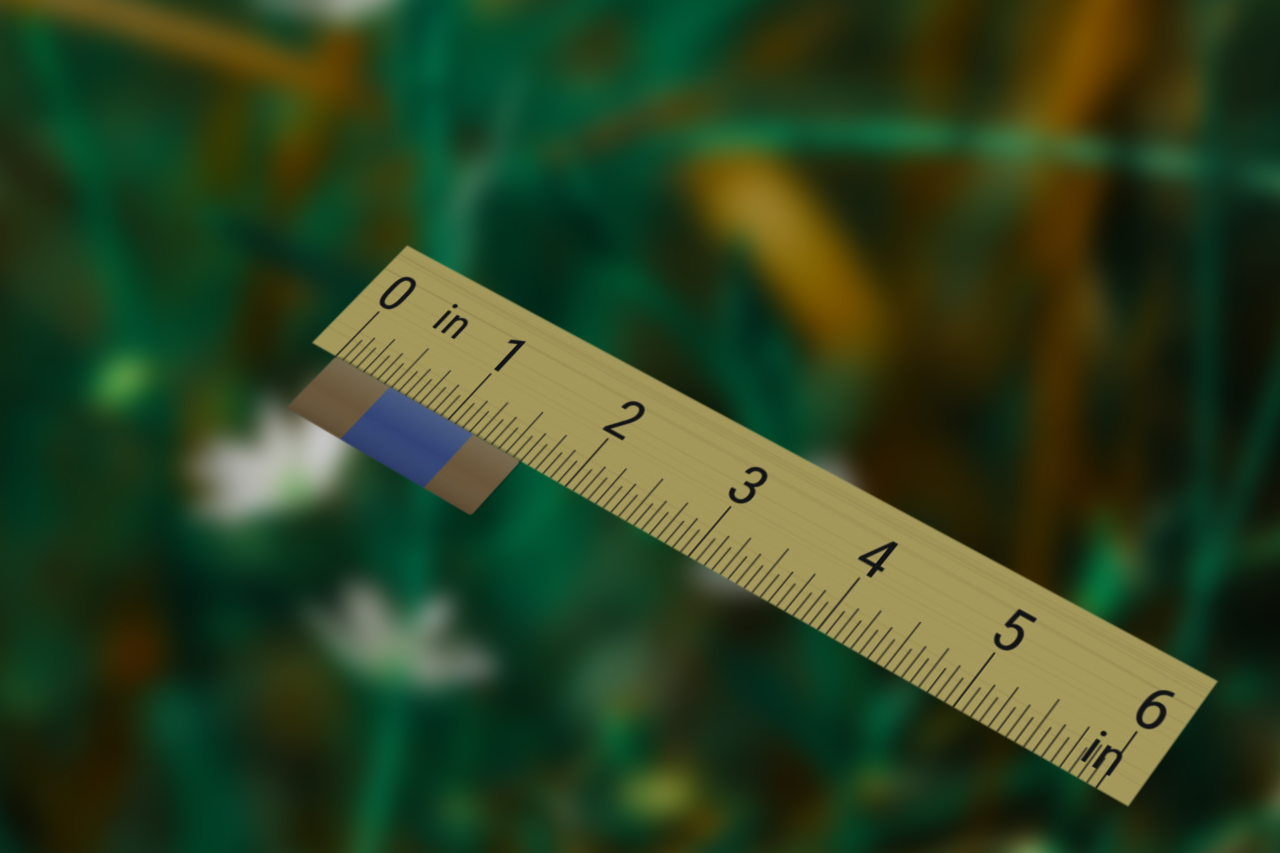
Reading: 1.625; in
